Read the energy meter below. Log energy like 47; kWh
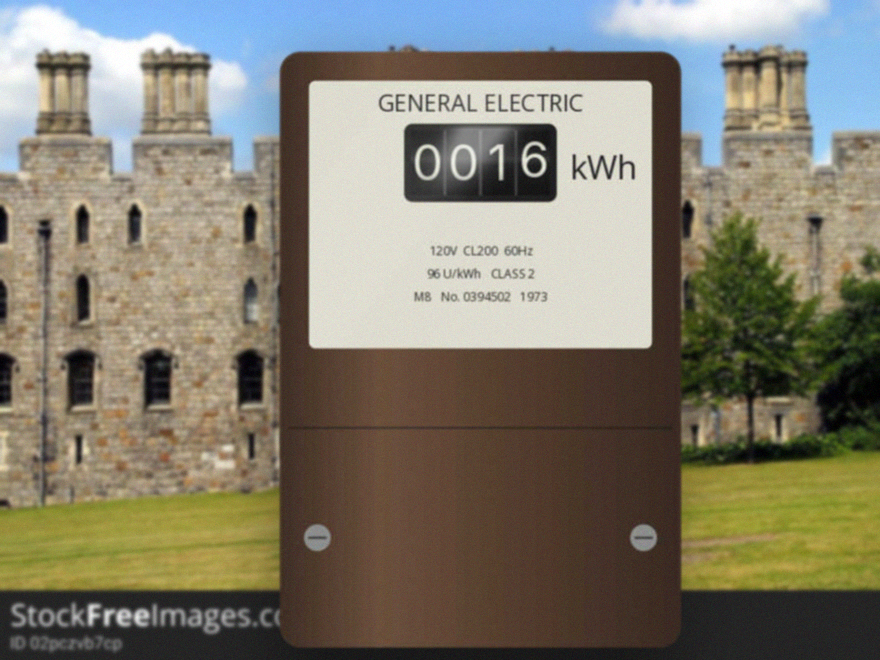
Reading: 16; kWh
